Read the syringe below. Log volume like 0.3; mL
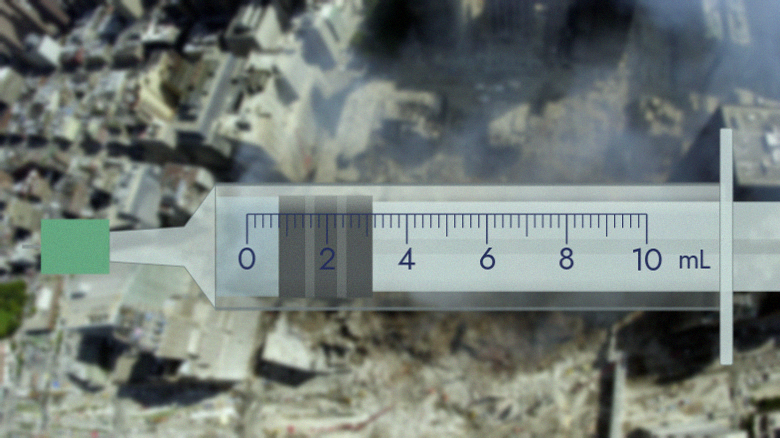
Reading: 0.8; mL
